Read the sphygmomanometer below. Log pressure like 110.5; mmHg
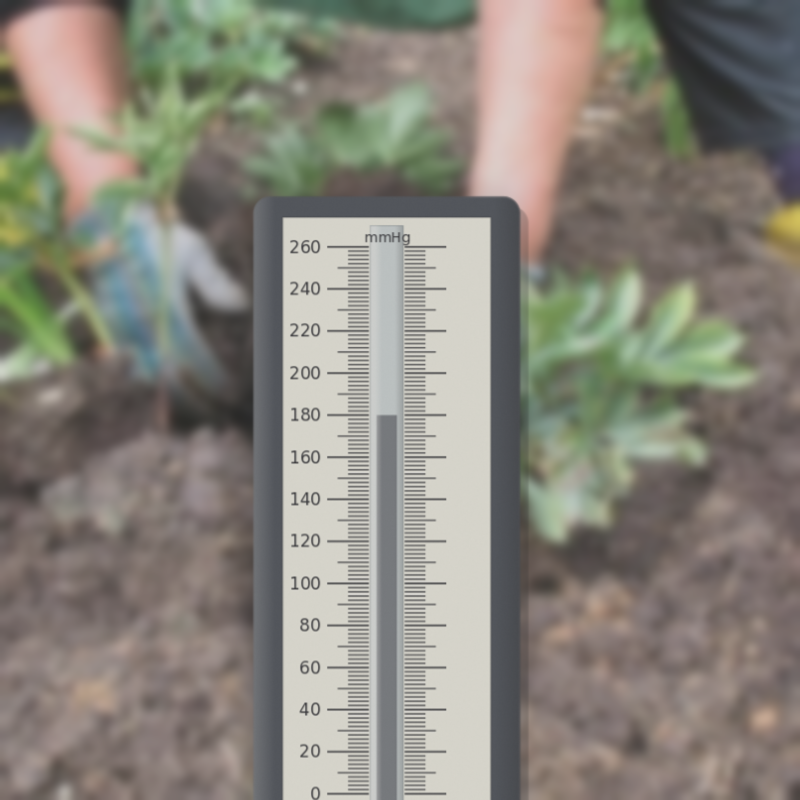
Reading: 180; mmHg
